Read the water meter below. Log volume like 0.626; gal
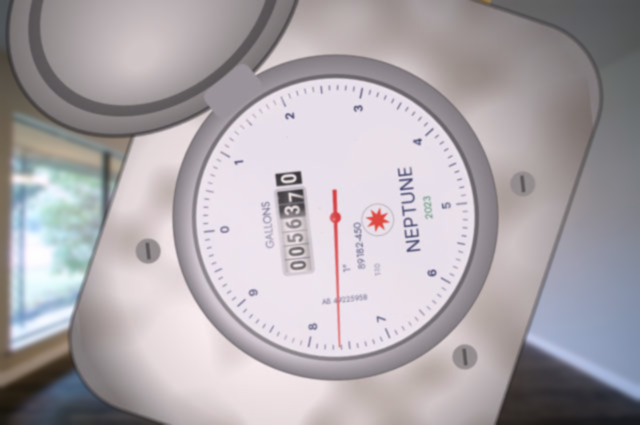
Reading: 56367.6; gal
